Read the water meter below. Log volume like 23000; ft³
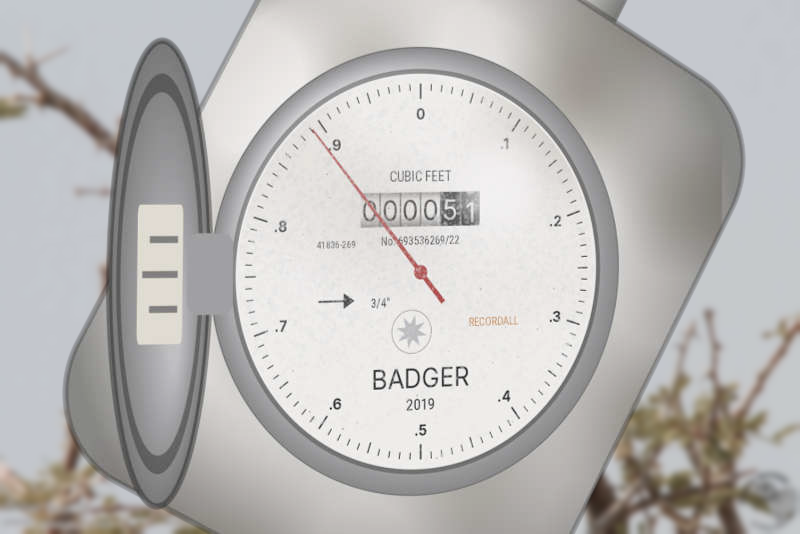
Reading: 50.89; ft³
